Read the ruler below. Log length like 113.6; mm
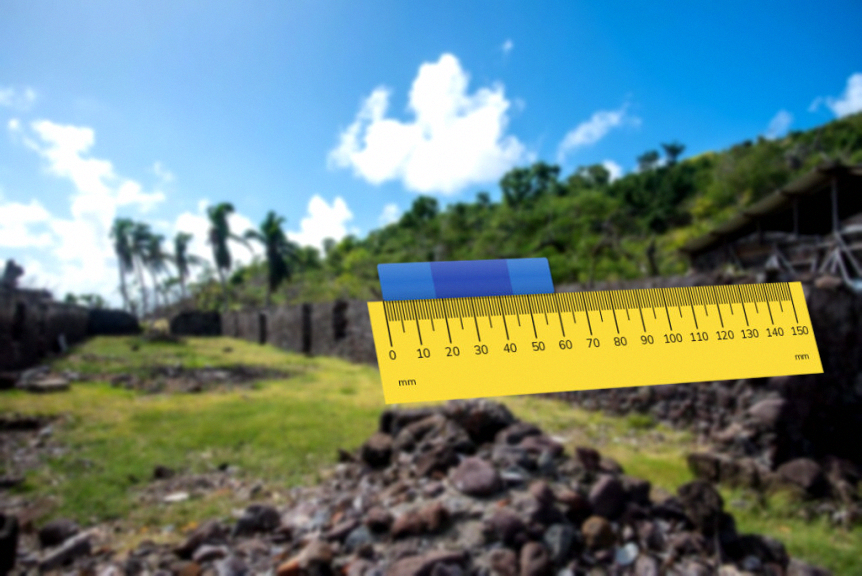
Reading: 60; mm
